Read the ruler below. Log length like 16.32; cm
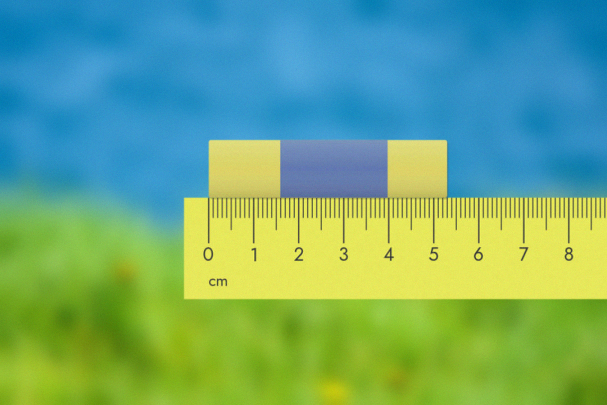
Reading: 5.3; cm
